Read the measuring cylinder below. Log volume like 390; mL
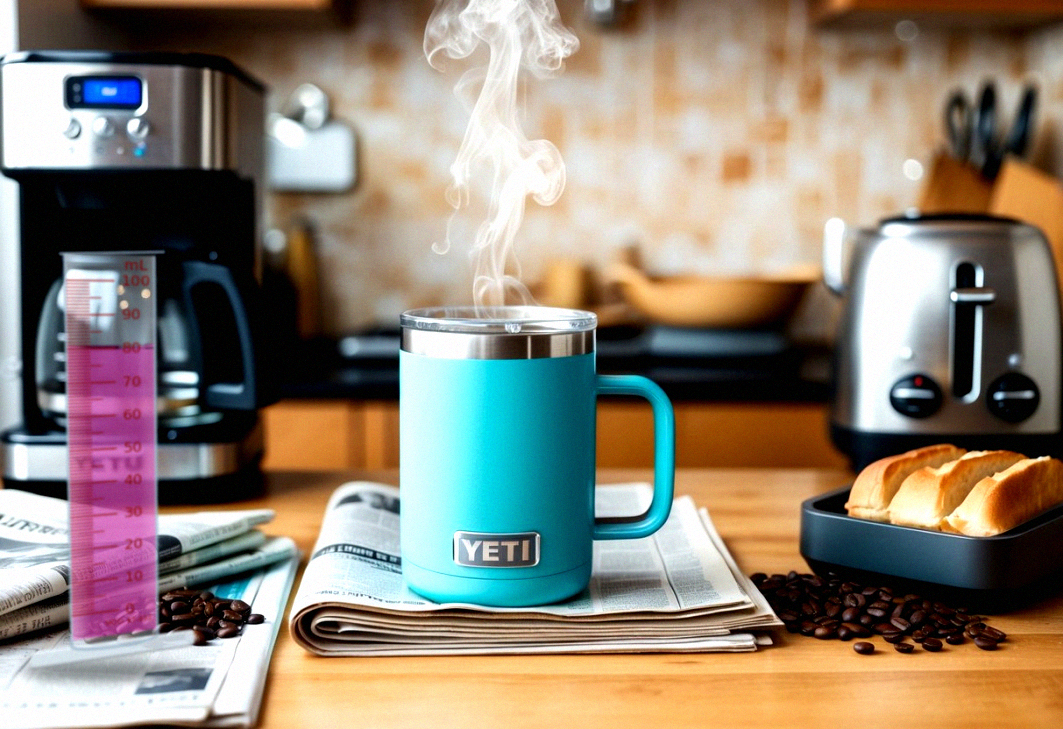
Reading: 80; mL
